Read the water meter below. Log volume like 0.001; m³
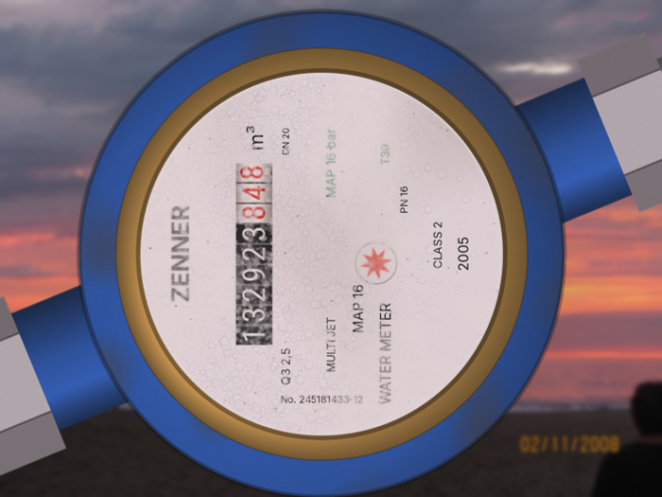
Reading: 132923.848; m³
